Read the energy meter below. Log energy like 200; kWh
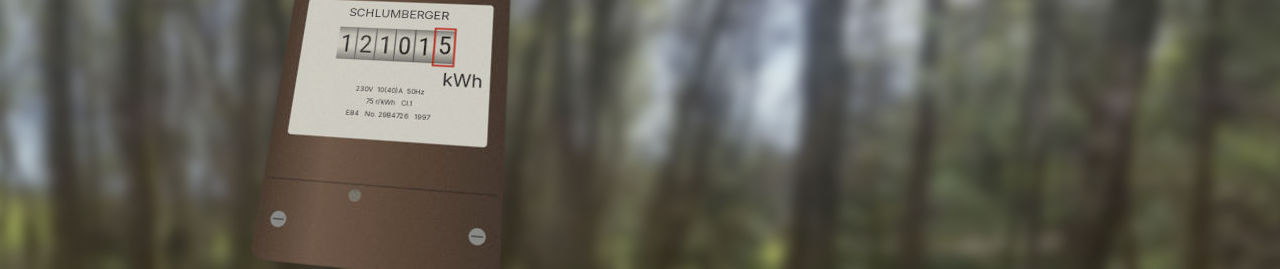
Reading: 12101.5; kWh
